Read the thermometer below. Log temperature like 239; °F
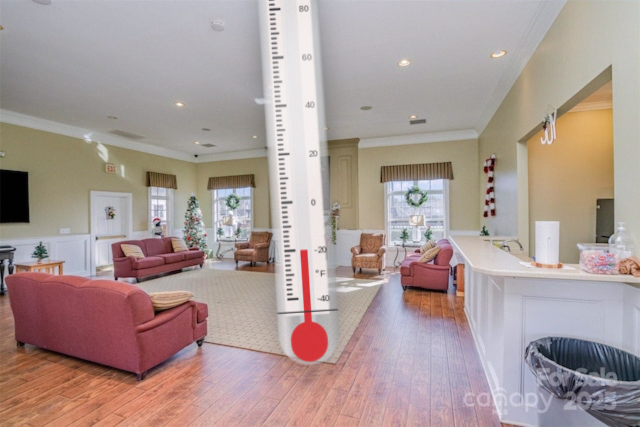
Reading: -20; °F
